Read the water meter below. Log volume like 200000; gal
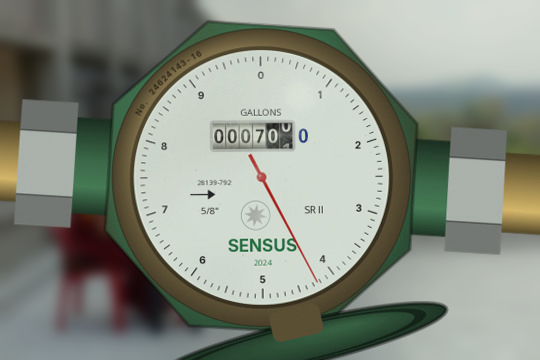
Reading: 7004.2; gal
